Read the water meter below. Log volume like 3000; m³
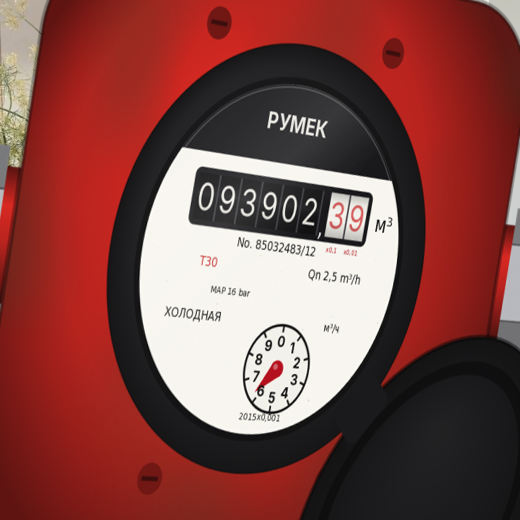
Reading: 93902.396; m³
